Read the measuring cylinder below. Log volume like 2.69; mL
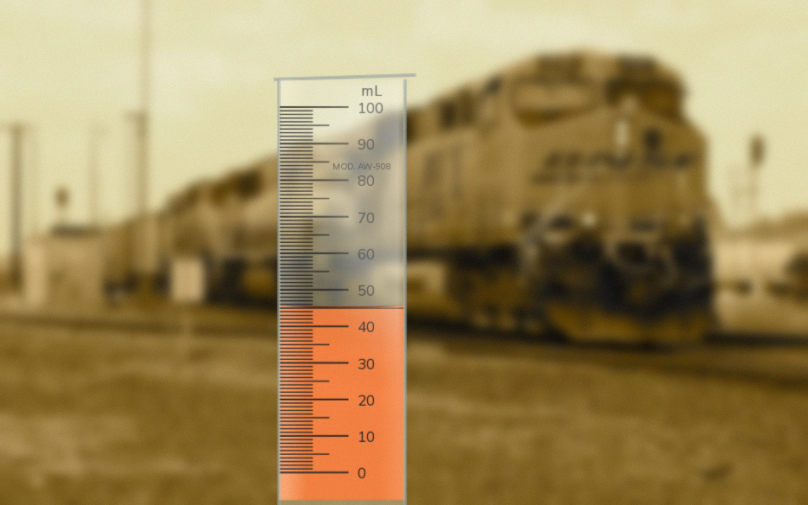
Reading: 45; mL
